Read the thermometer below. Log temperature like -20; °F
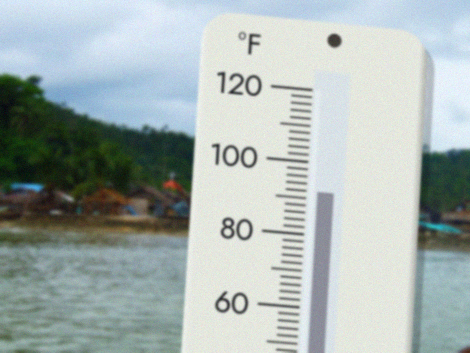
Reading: 92; °F
